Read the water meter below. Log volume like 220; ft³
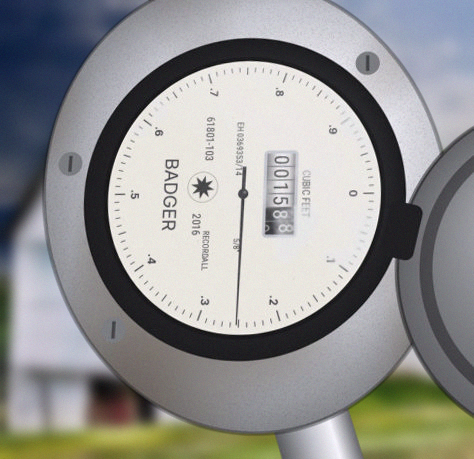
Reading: 1588.25; ft³
